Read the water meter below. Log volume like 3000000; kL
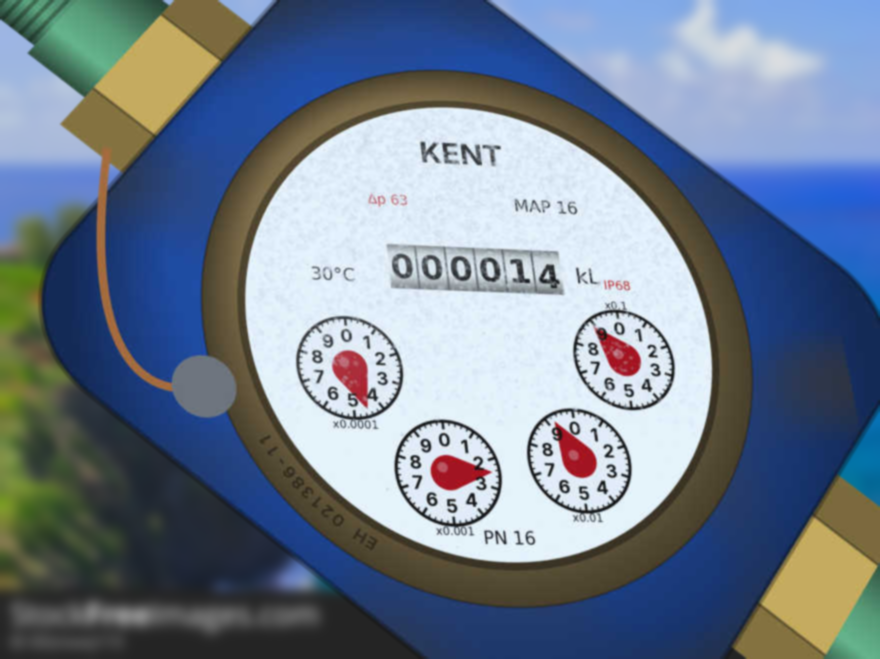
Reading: 13.8924; kL
